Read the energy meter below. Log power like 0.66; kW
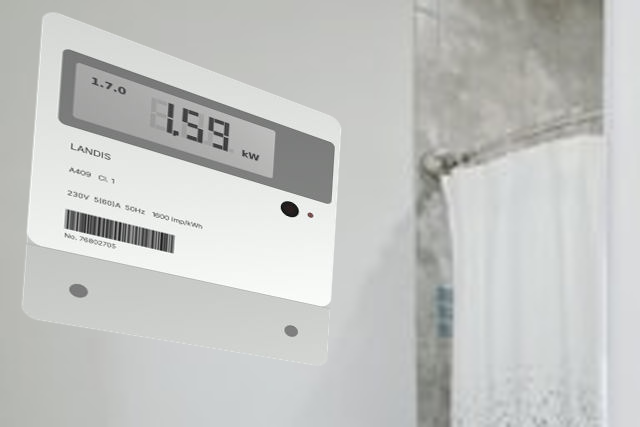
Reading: 1.59; kW
